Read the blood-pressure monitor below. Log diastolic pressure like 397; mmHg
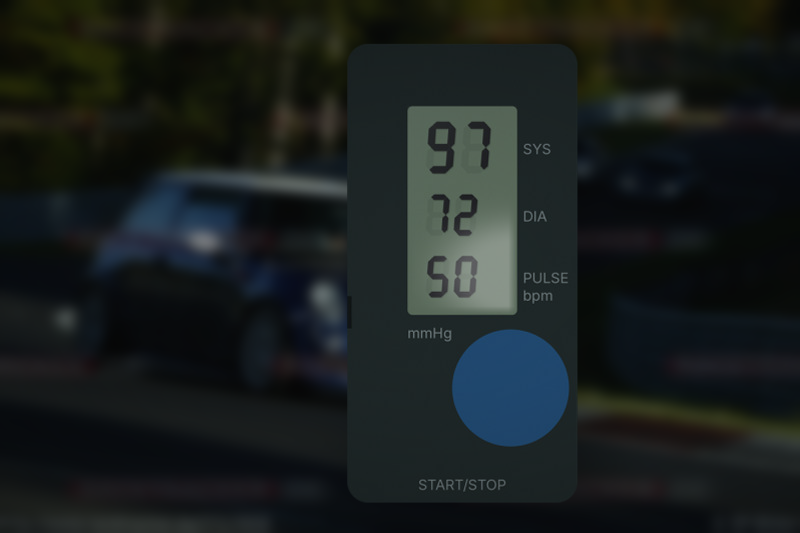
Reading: 72; mmHg
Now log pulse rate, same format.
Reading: 50; bpm
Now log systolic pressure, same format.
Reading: 97; mmHg
